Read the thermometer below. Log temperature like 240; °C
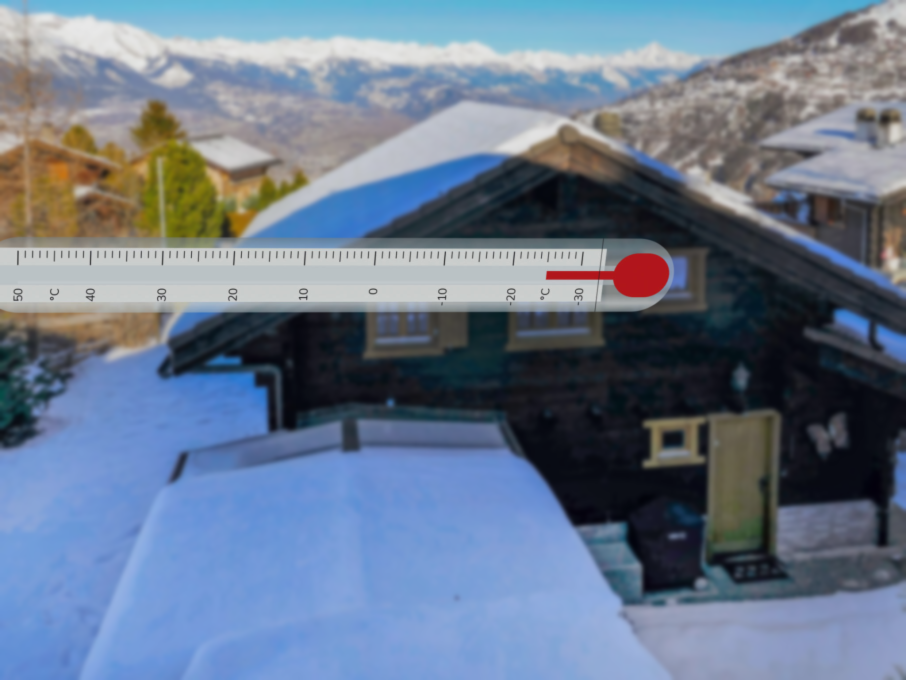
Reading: -25; °C
